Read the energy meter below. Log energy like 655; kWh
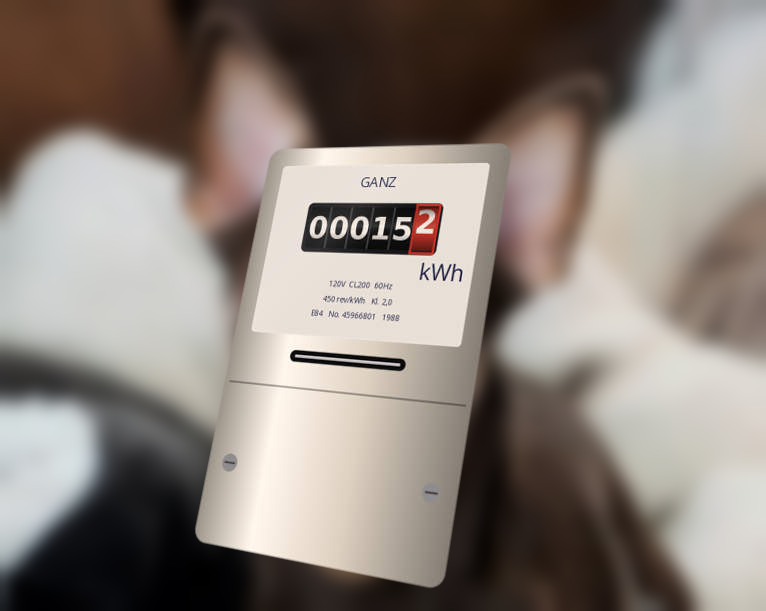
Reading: 15.2; kWh
